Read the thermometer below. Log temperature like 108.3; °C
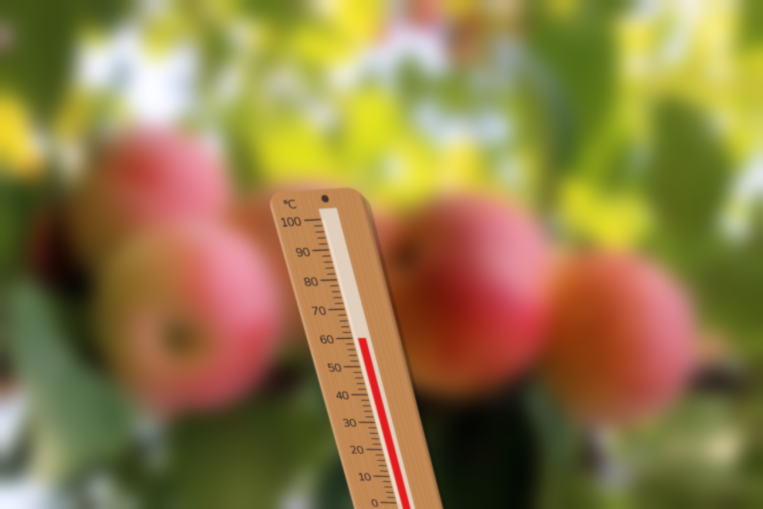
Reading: 60; °C
